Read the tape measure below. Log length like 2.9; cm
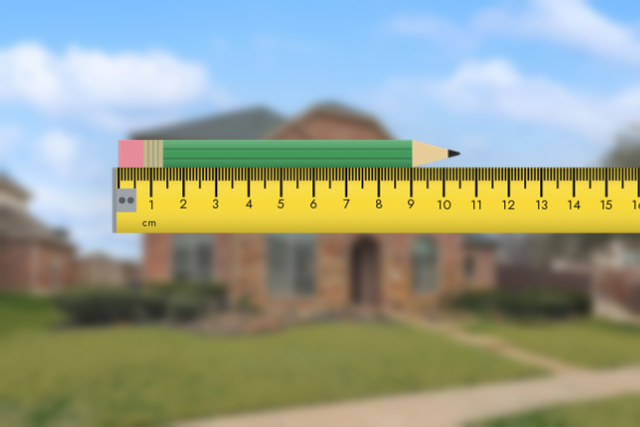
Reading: 10.5; cm
